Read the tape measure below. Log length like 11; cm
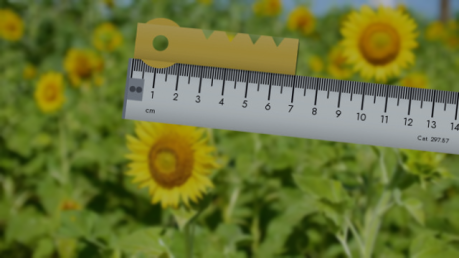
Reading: 7; cm
